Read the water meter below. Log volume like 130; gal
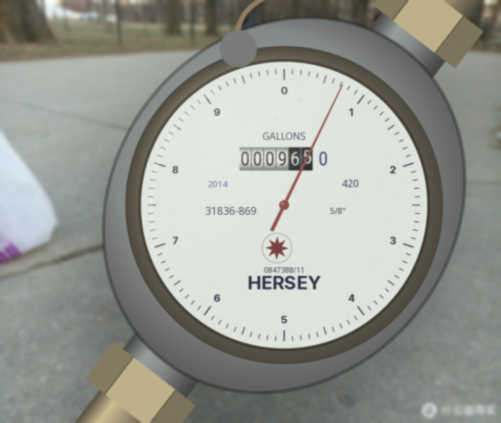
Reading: 9650.7; gal
